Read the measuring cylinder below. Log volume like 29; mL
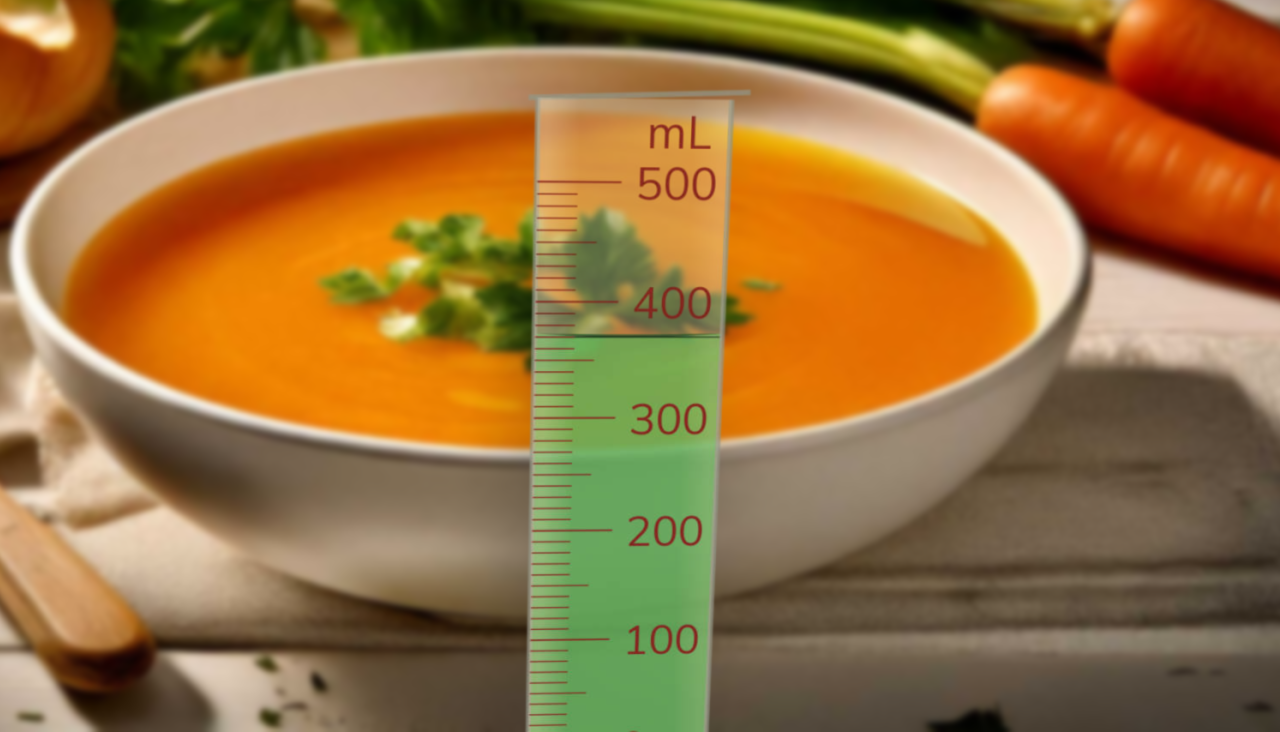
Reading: 370; mL
